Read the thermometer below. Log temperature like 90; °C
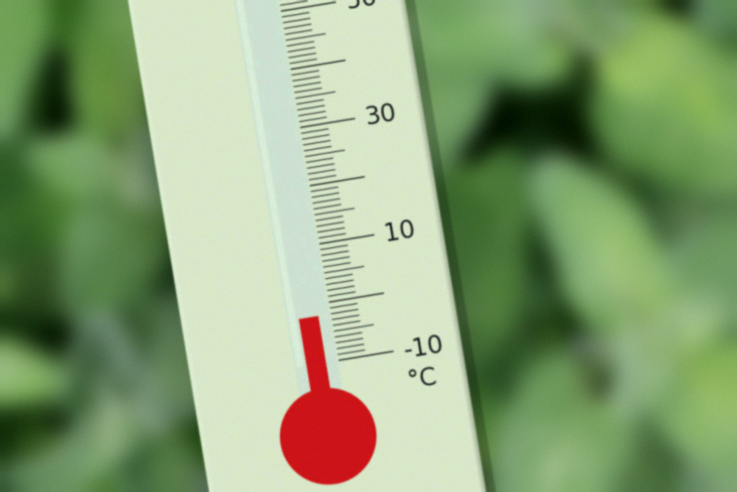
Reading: -2; °C
